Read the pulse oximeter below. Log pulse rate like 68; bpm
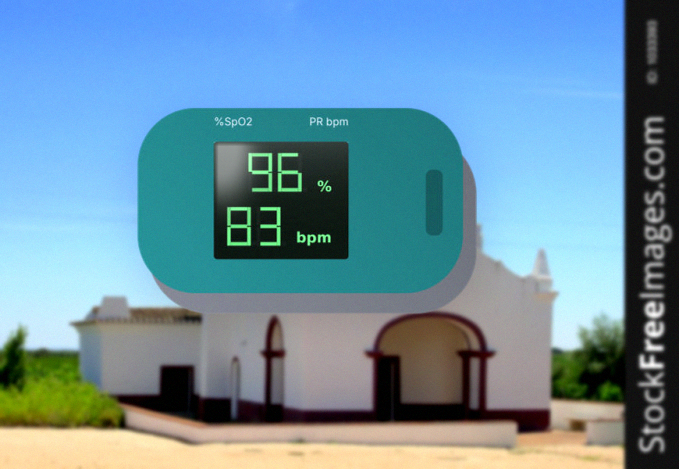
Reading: 83; bpm
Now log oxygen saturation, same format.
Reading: 96; %
